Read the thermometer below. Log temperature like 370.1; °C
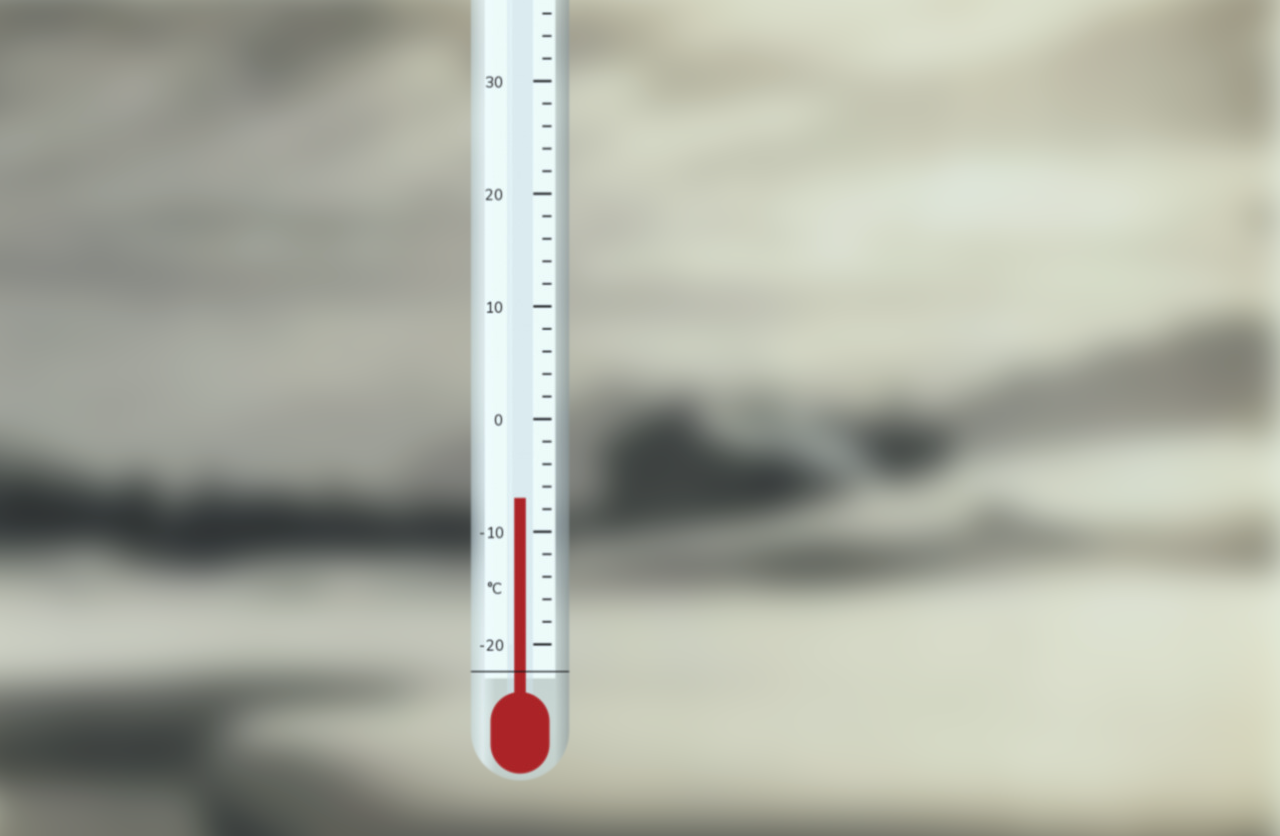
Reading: -7; °C
